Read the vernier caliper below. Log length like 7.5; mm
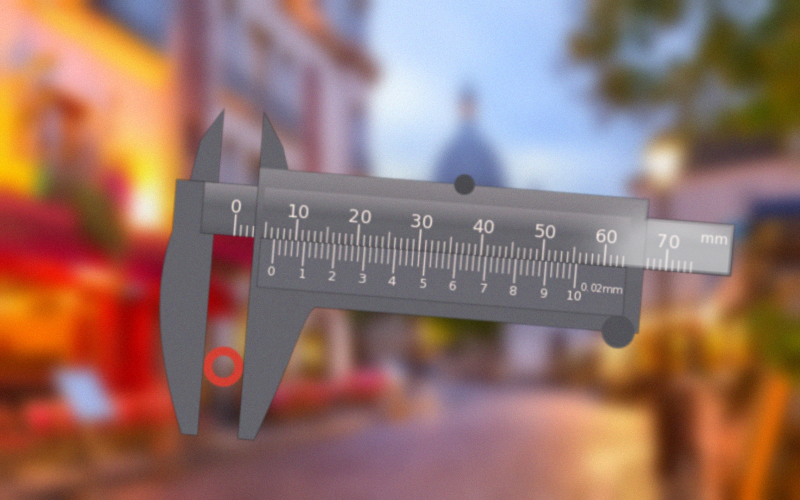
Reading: 6.5; mm
